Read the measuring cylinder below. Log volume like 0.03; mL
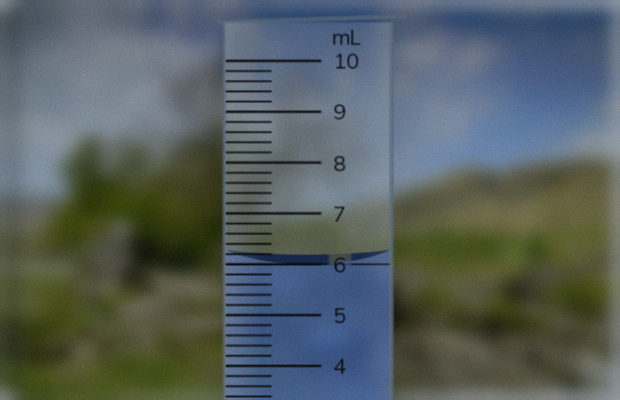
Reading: 6; mL
